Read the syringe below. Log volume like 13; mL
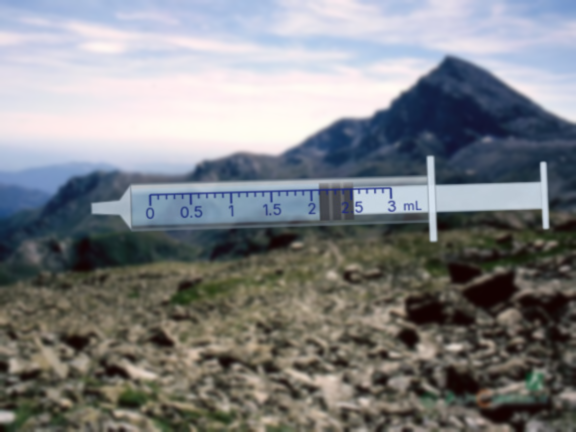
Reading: 2.1; mL
